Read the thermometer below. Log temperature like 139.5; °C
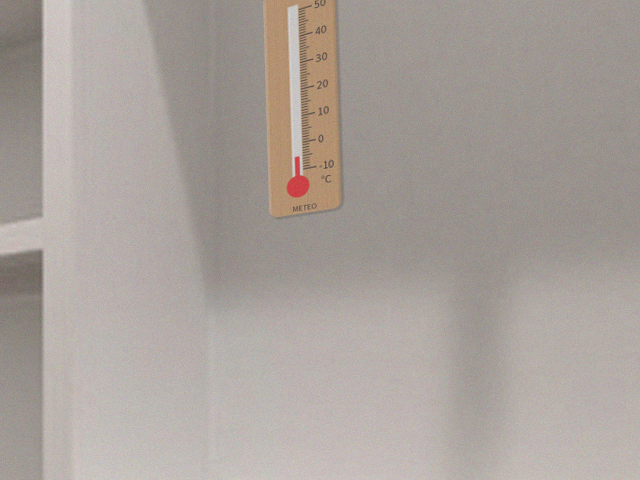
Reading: -5; °C
